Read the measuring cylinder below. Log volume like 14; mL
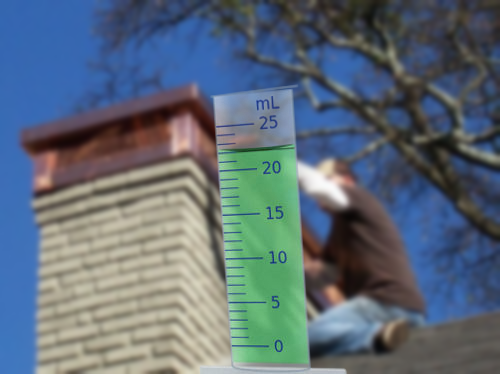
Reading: 22; mL
